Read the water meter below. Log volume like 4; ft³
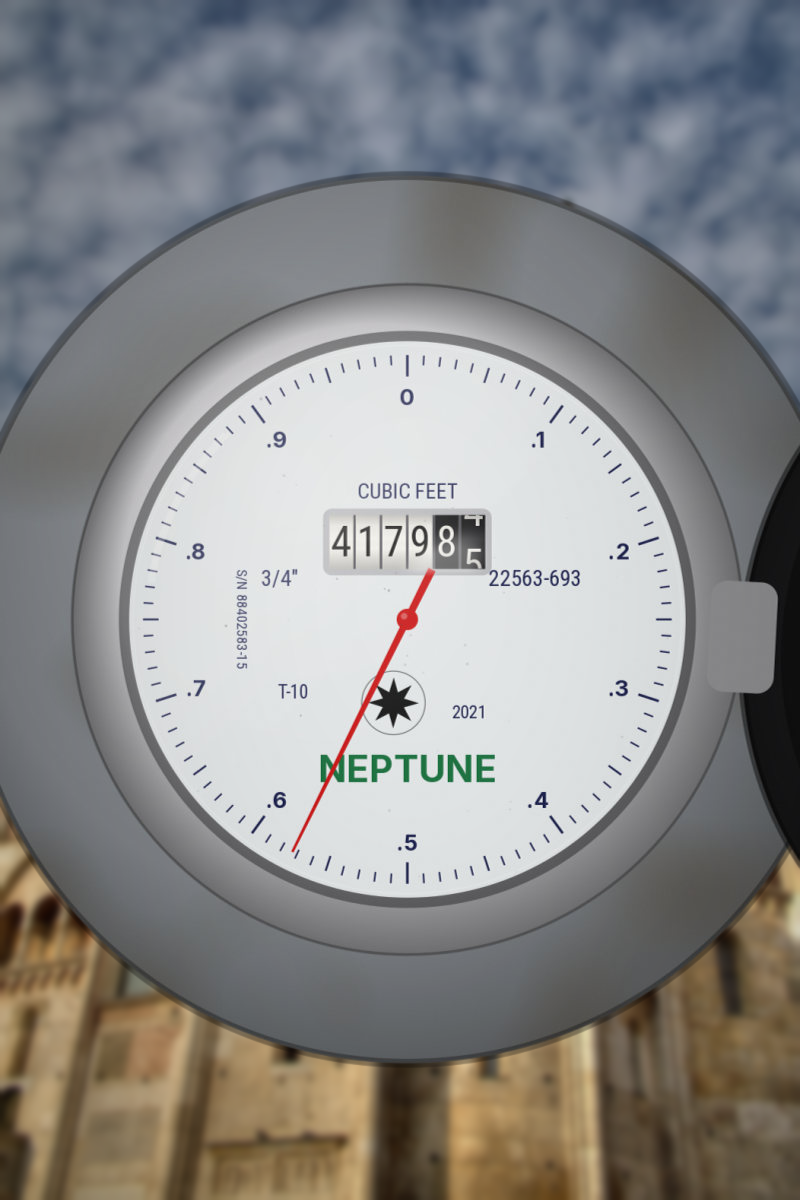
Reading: 417984.57; ft³
